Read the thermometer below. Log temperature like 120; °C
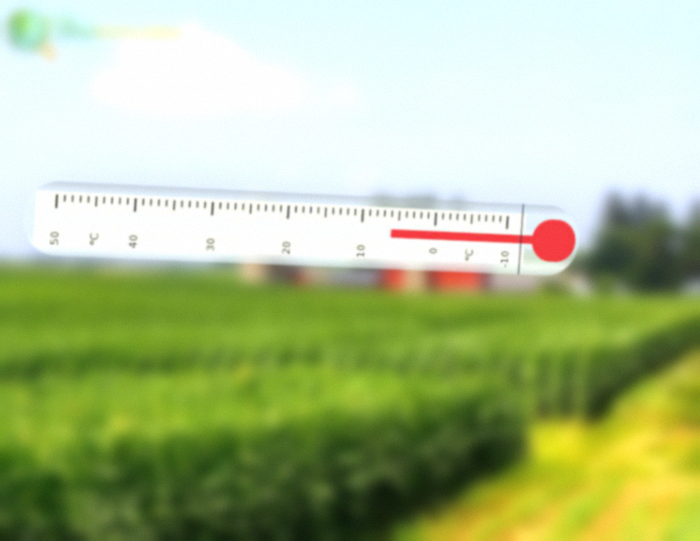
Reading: 6; °C
